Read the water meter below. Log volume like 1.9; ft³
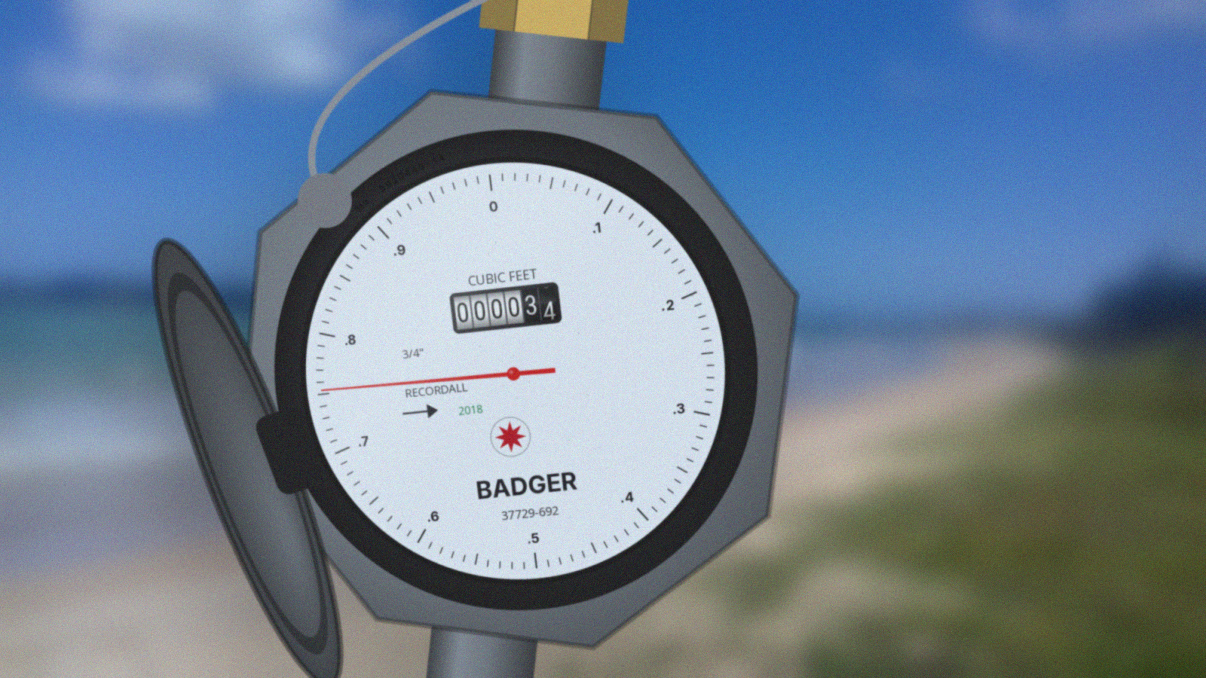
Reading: 33.75; ft³
